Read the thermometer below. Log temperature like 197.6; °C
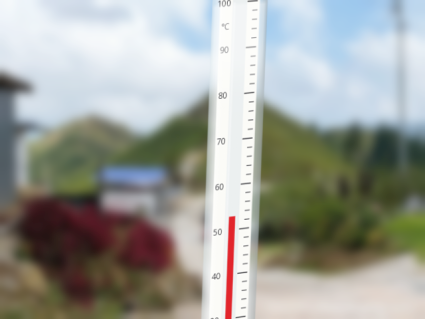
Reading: 53; °C
